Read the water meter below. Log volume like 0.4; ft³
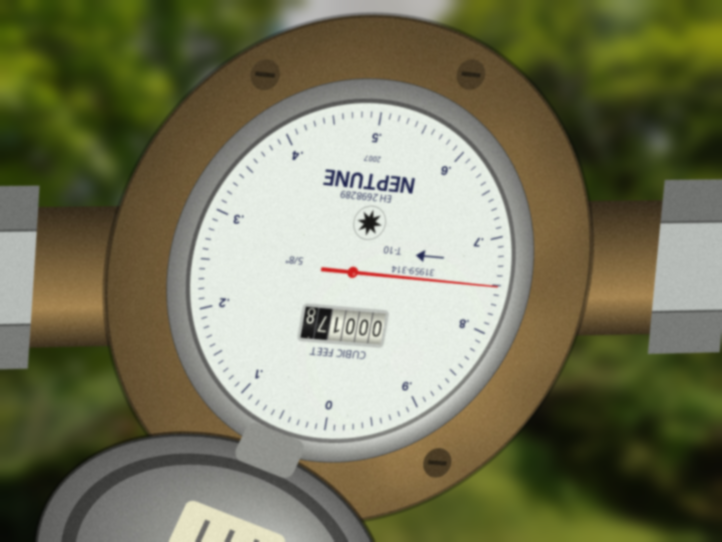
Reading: 177.75; ft³
